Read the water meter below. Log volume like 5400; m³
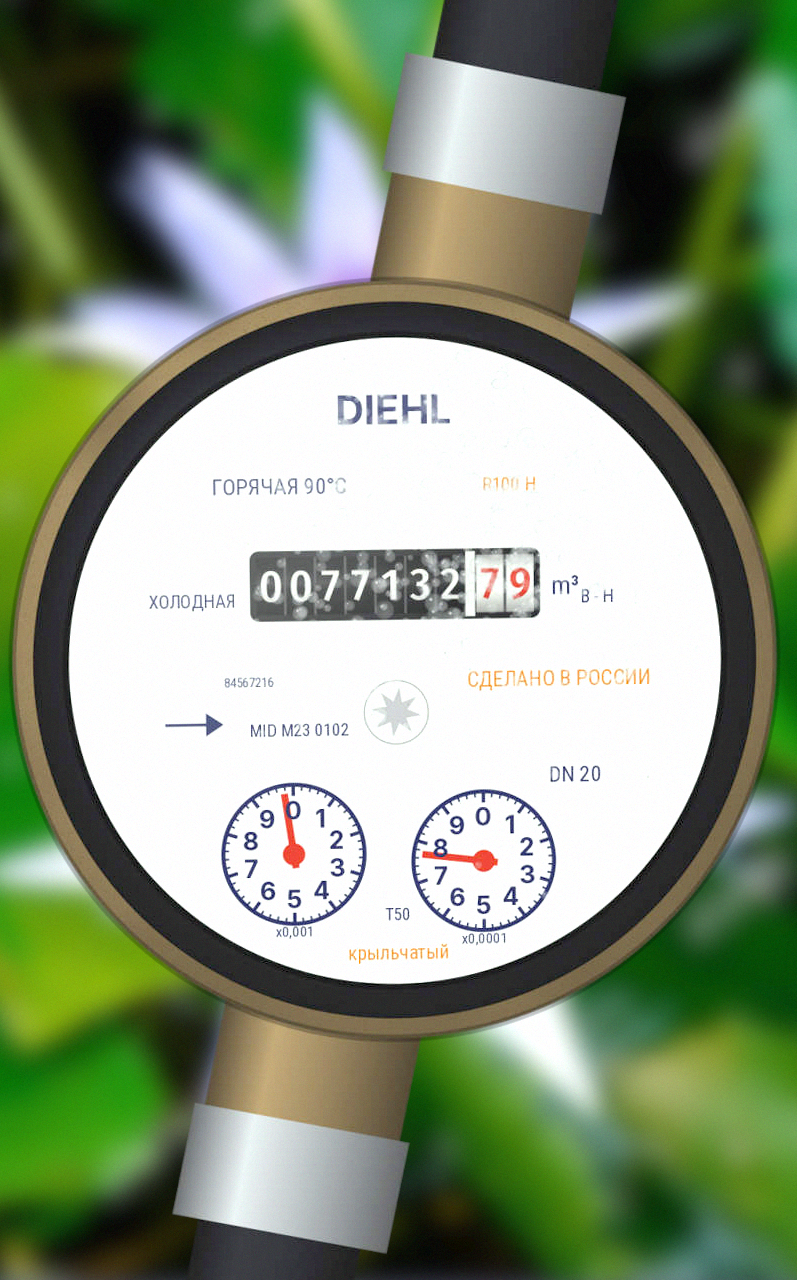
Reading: 77132.7897; m³
